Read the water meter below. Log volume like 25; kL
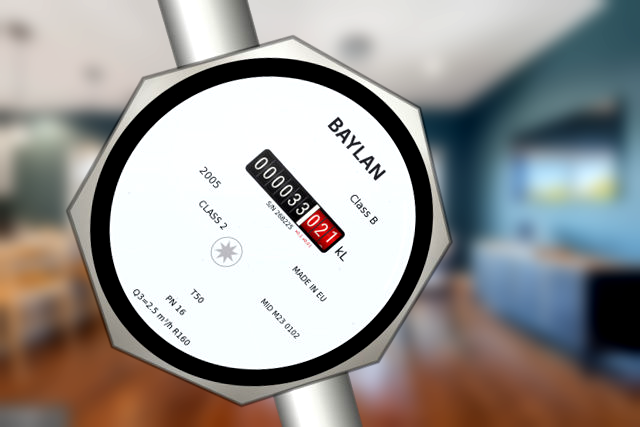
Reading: 33.021; kL
